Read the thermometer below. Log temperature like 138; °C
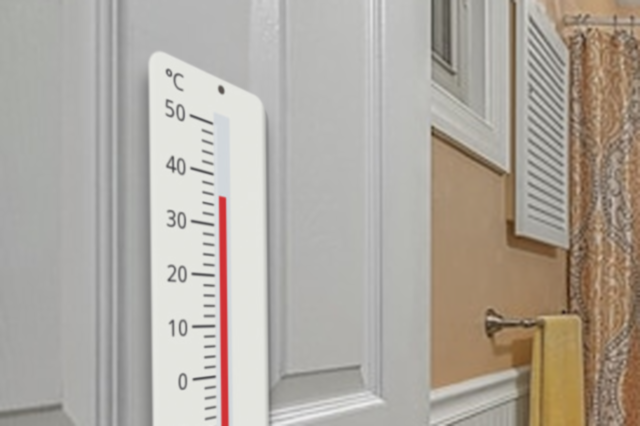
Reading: 36; °C
